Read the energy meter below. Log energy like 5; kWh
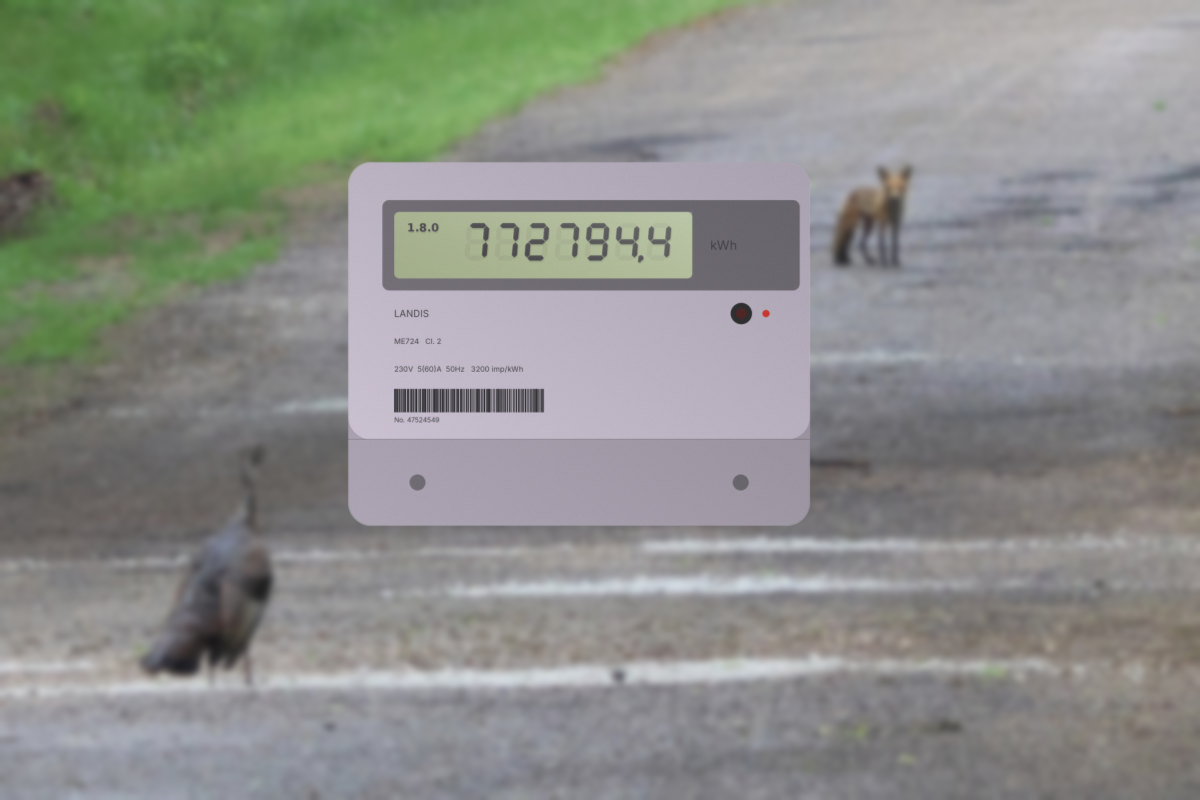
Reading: 772794.4; kWh
